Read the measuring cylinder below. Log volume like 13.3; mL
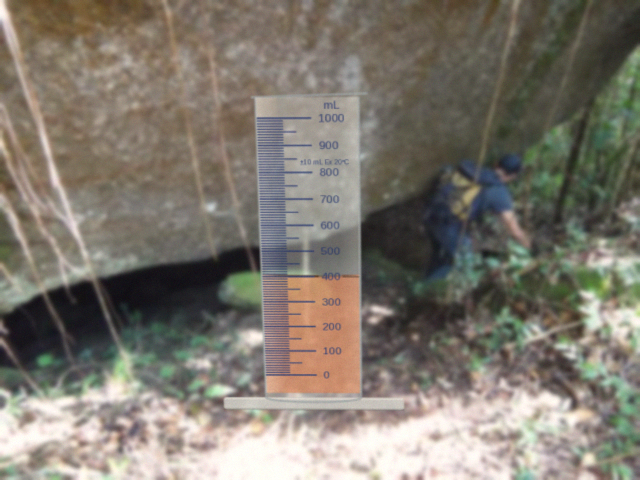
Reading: 400; mL
